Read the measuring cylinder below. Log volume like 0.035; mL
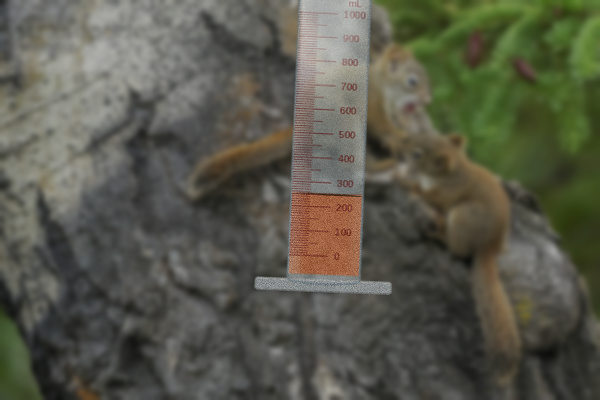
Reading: 250; mL
